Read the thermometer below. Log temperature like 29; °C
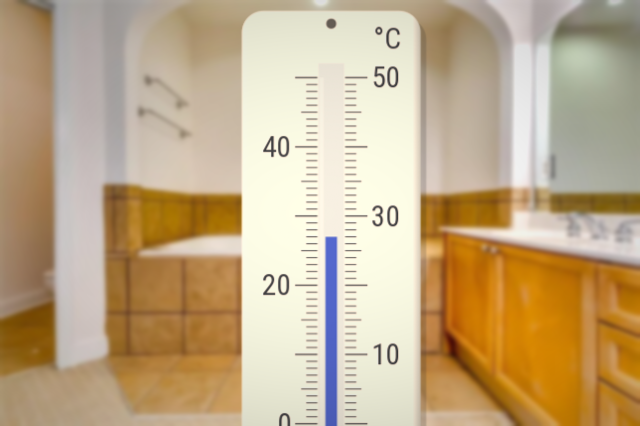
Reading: 27; °C
